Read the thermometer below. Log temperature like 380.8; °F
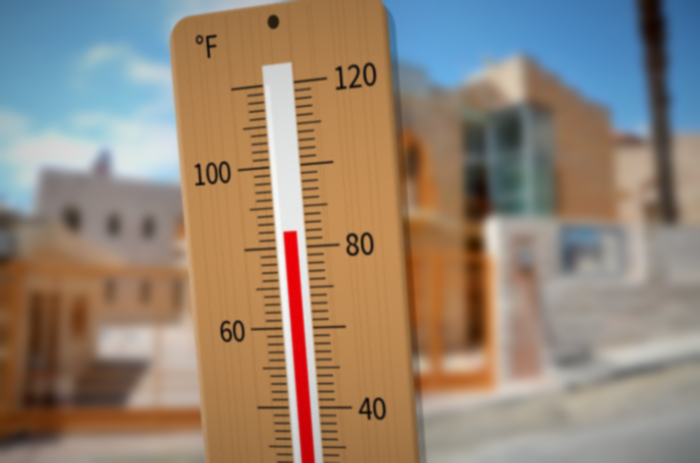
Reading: 84; °F
